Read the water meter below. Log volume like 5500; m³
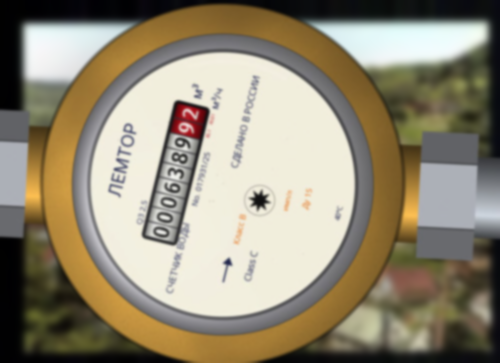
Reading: 6389.92; m³
